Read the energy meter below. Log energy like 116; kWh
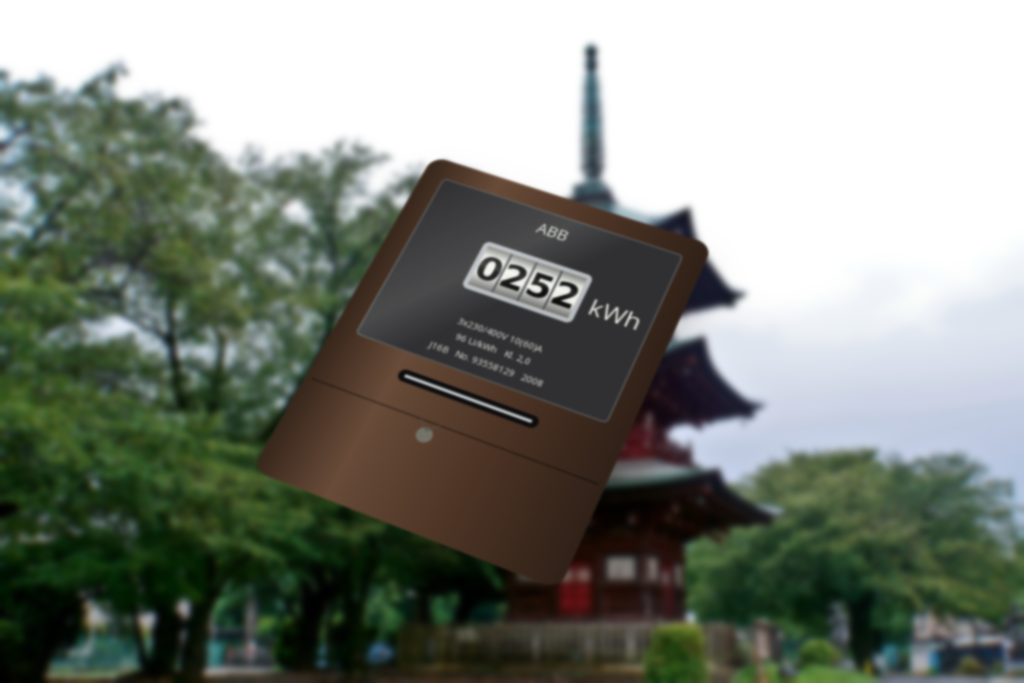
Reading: 252; kWh
